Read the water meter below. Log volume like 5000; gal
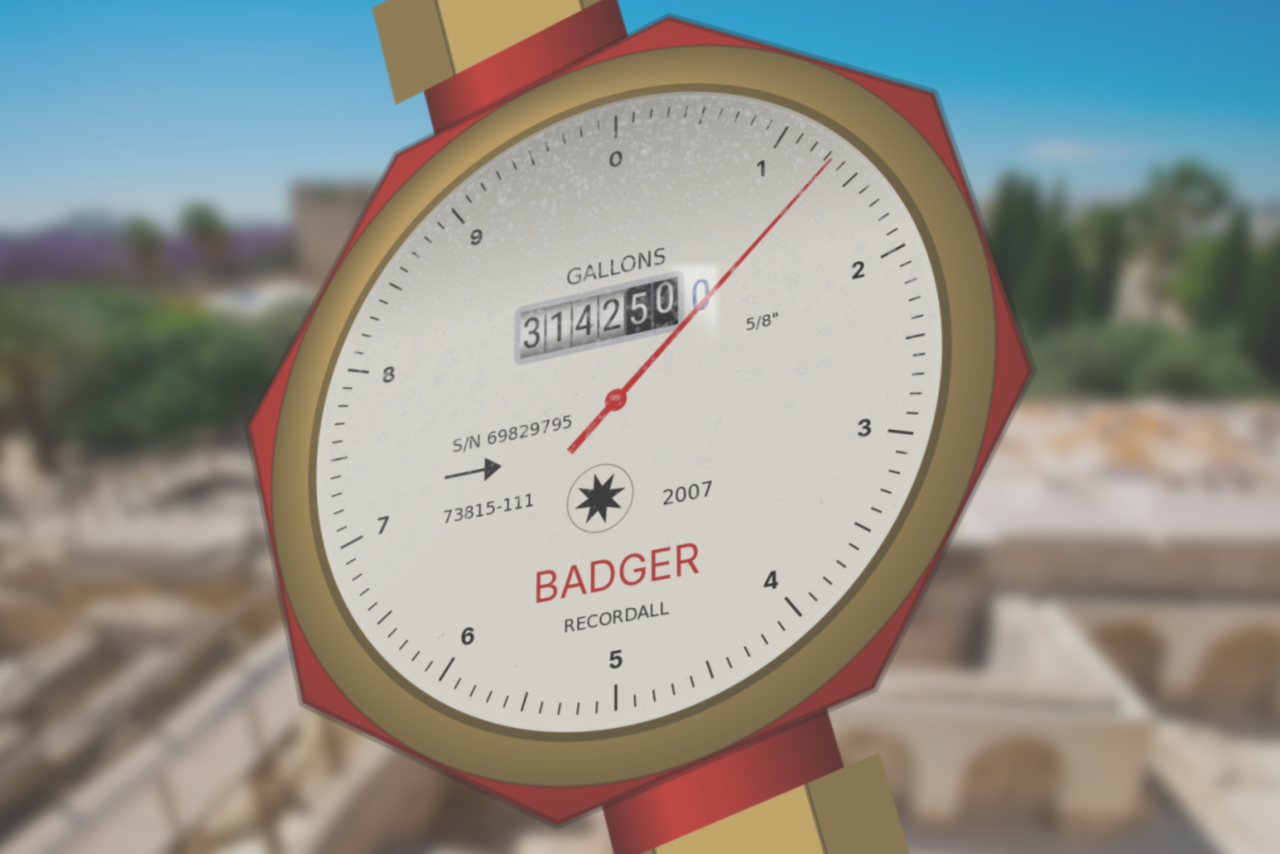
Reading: 3142501.3; gal
